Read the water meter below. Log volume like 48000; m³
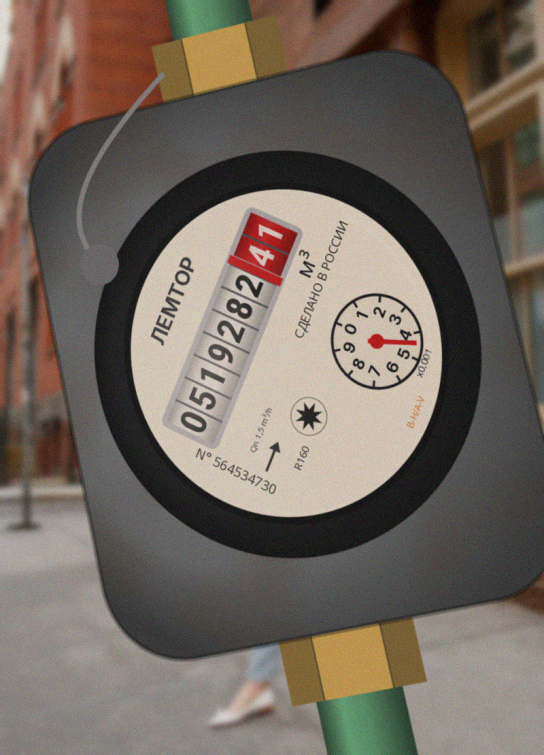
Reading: 519282.414; m³
